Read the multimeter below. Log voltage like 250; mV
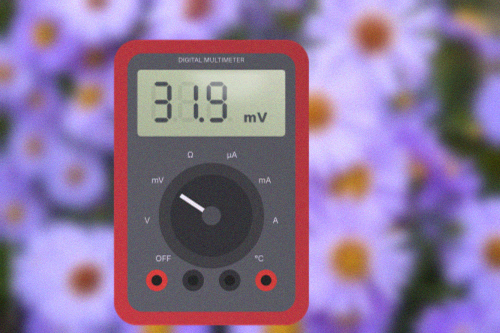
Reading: 31.9; mV
